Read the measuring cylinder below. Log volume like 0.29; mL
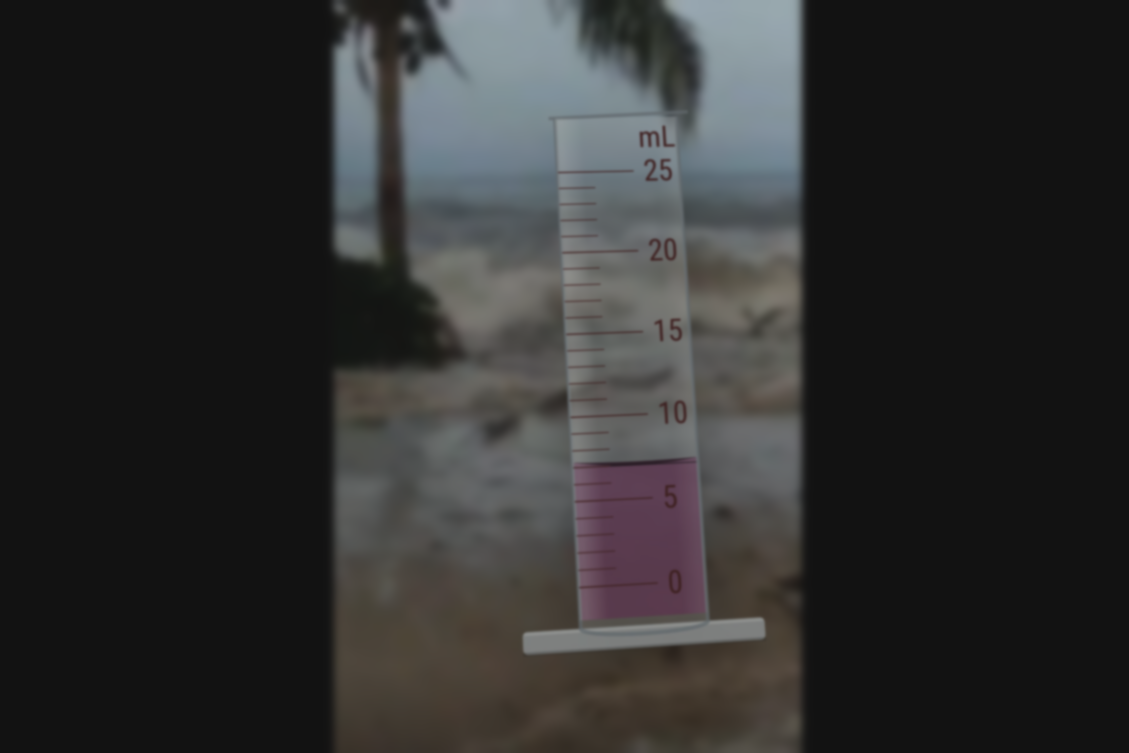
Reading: 7; mL
